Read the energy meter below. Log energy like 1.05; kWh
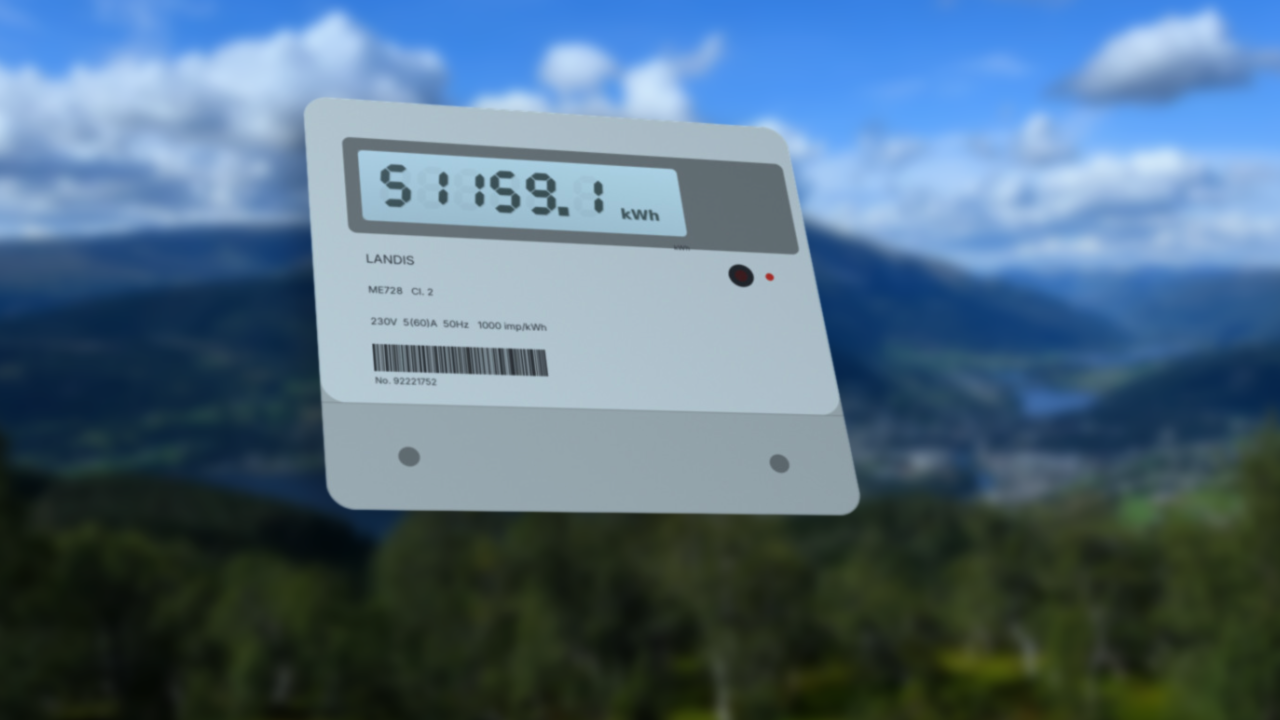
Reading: 51159.1; kWh
